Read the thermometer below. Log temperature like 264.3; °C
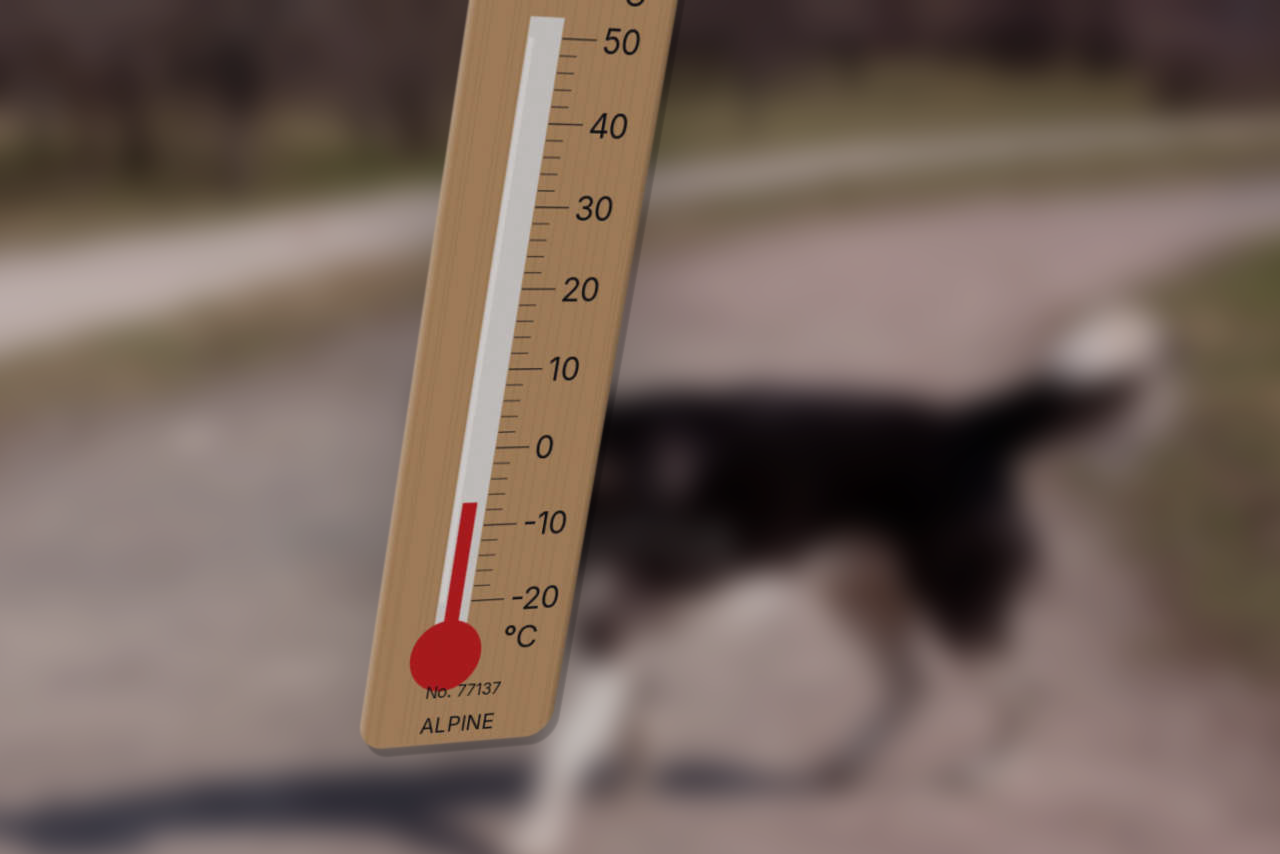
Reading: -7; °C
